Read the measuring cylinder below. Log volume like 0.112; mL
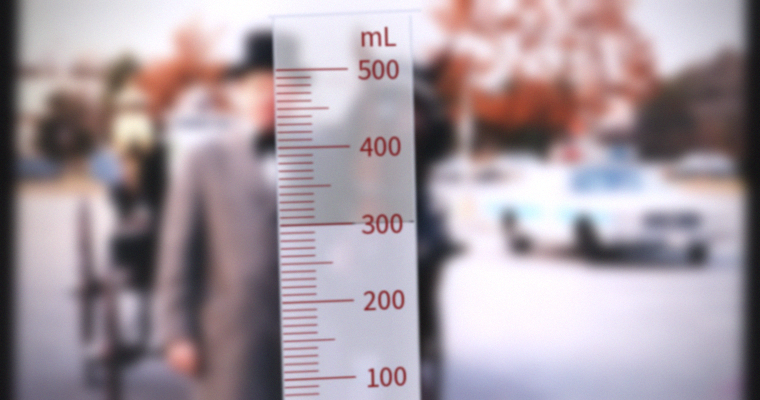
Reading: 300; mL
